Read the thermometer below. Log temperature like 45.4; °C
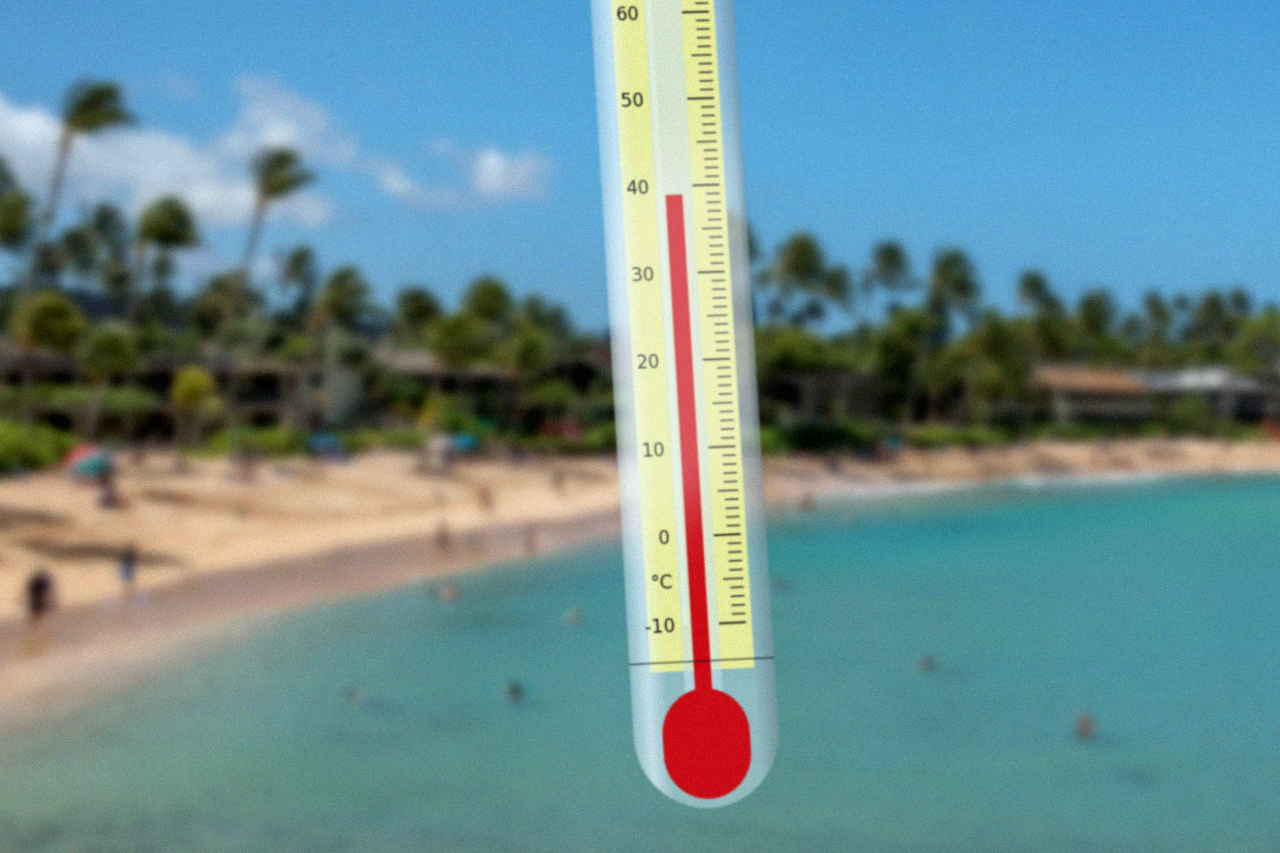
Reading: 39; °C
